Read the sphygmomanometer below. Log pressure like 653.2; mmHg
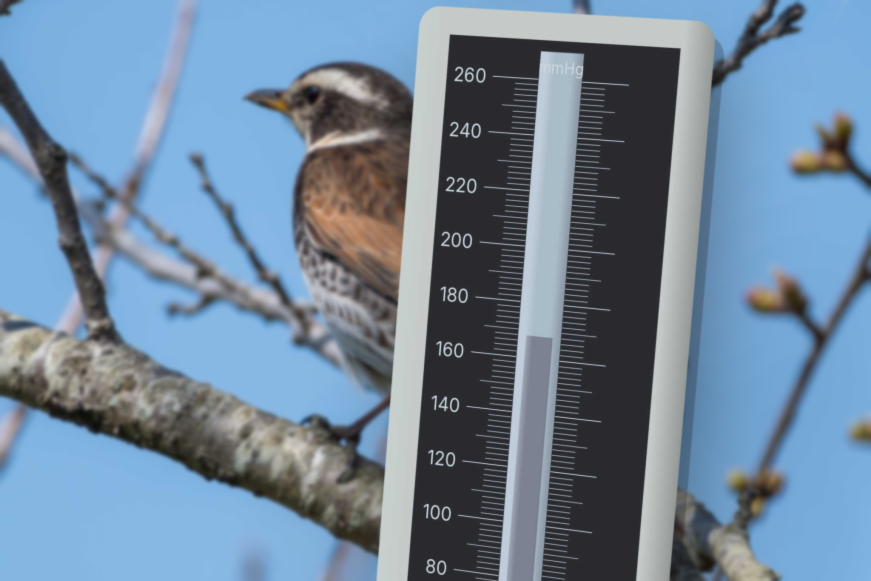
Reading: 168; mmHg
